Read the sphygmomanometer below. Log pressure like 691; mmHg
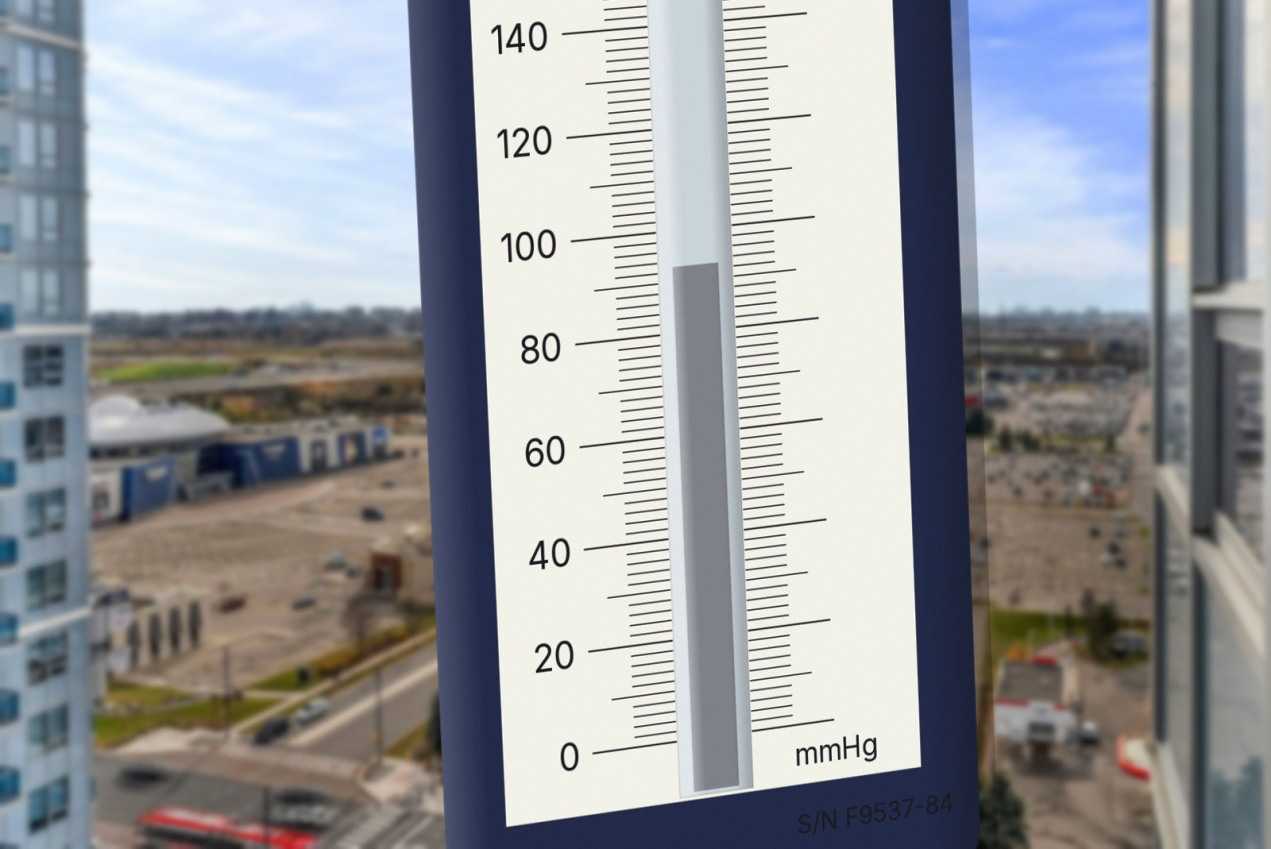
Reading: 93; mmHg
